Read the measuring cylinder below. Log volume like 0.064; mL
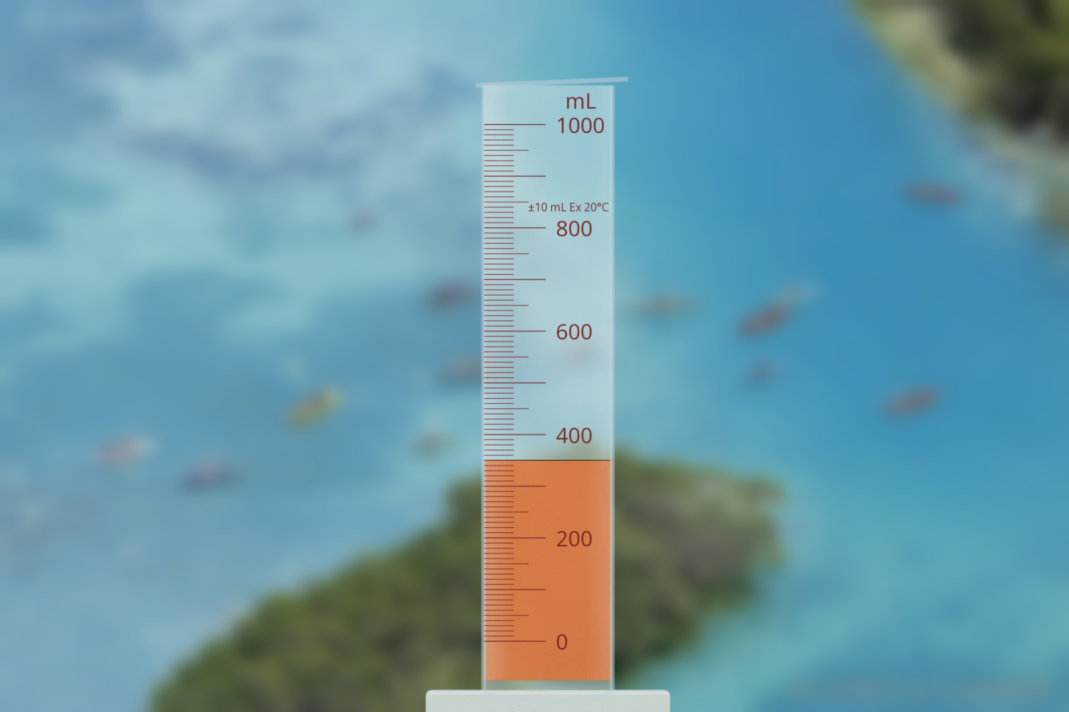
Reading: 350; mL
